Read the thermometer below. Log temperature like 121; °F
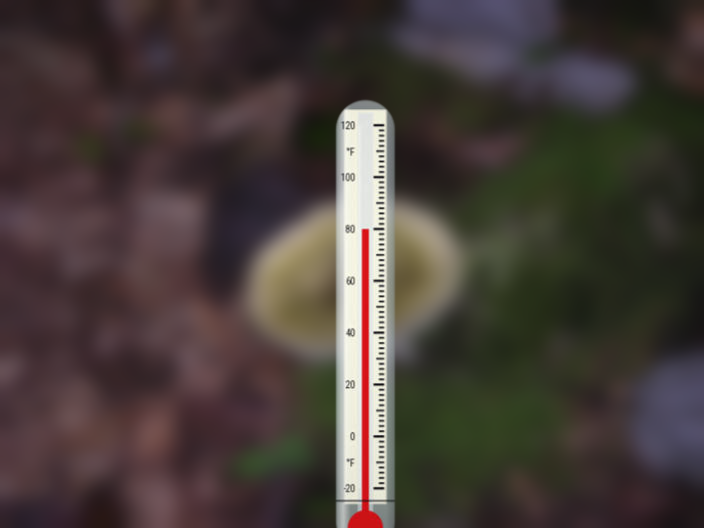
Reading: 80; °F
